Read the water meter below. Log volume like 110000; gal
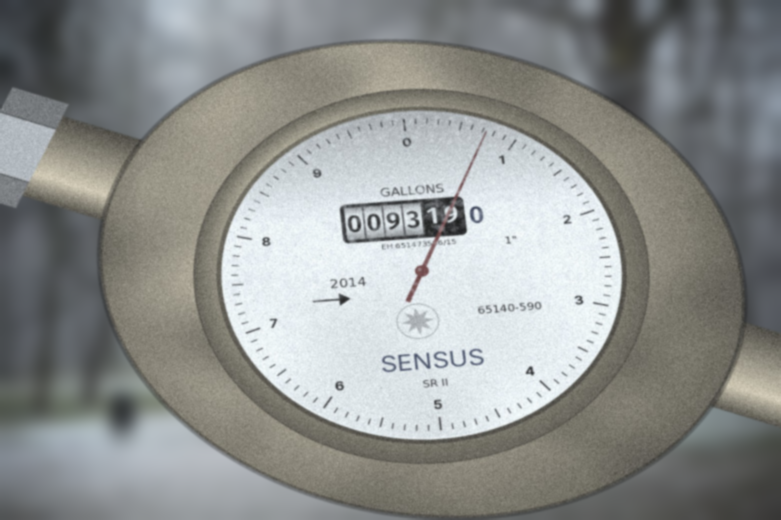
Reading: 93190.7; gal
